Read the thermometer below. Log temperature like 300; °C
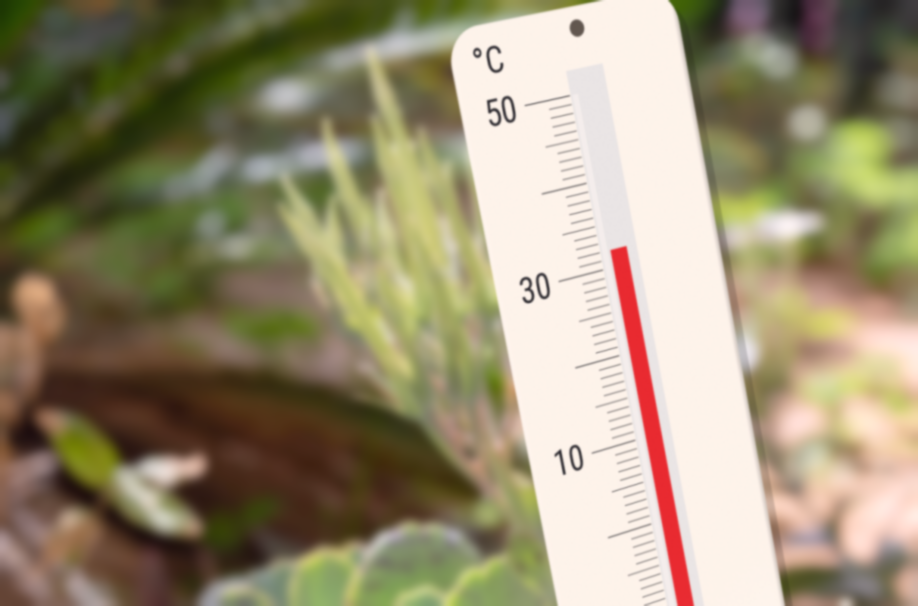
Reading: 32; °C
